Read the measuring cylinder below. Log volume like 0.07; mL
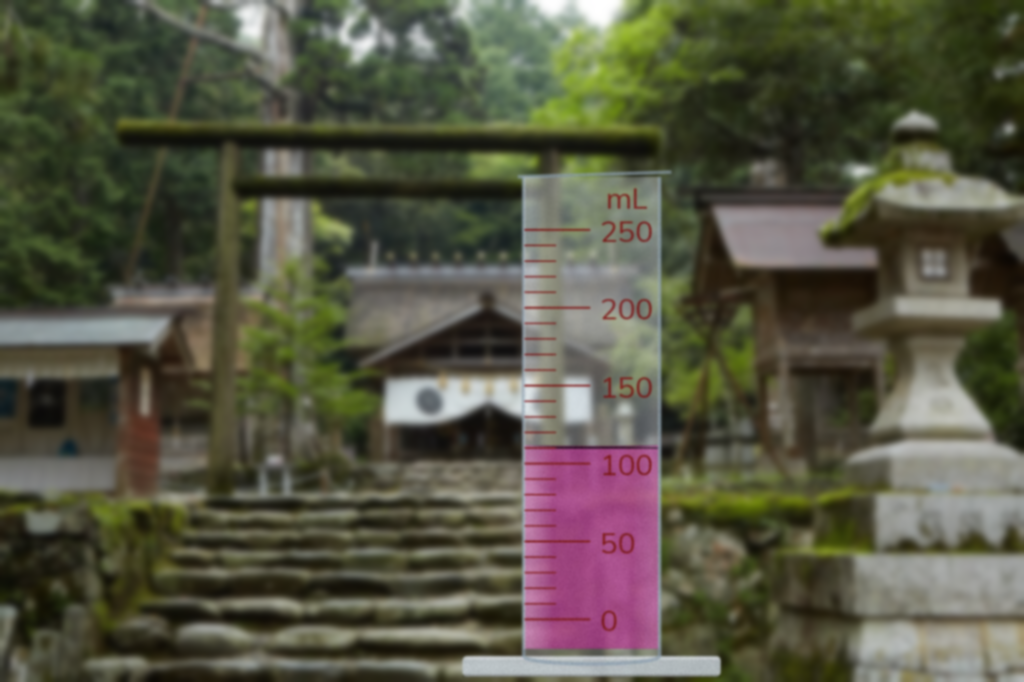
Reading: 110; mL
